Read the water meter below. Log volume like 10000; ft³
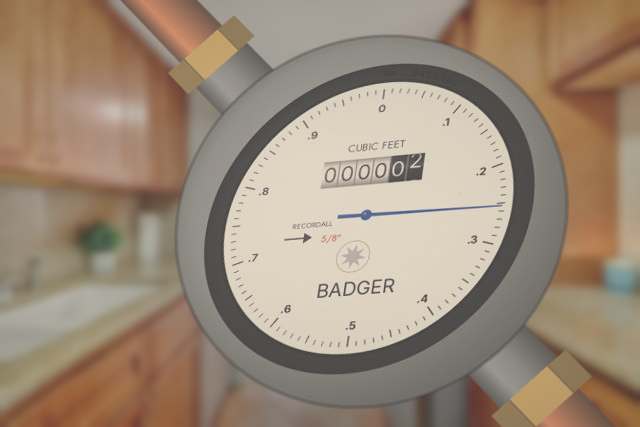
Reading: 2.25; ft³
